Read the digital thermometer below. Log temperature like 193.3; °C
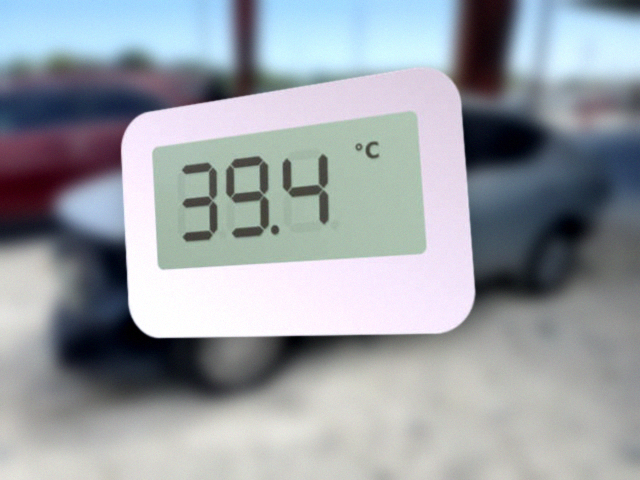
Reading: 39.4; °C
